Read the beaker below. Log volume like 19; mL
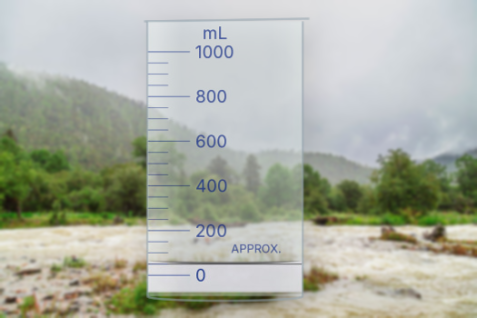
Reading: 50; mL
